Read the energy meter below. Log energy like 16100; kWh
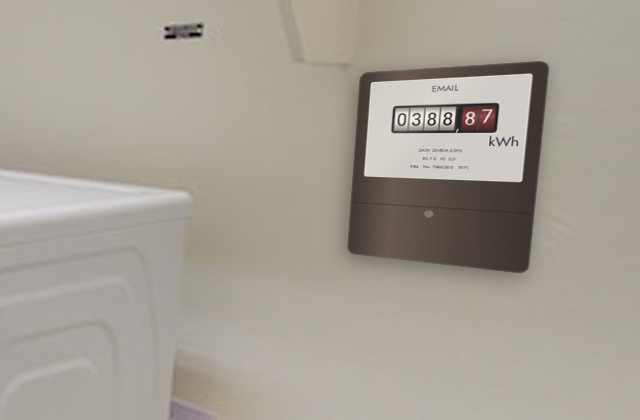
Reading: 388.87; kWh
